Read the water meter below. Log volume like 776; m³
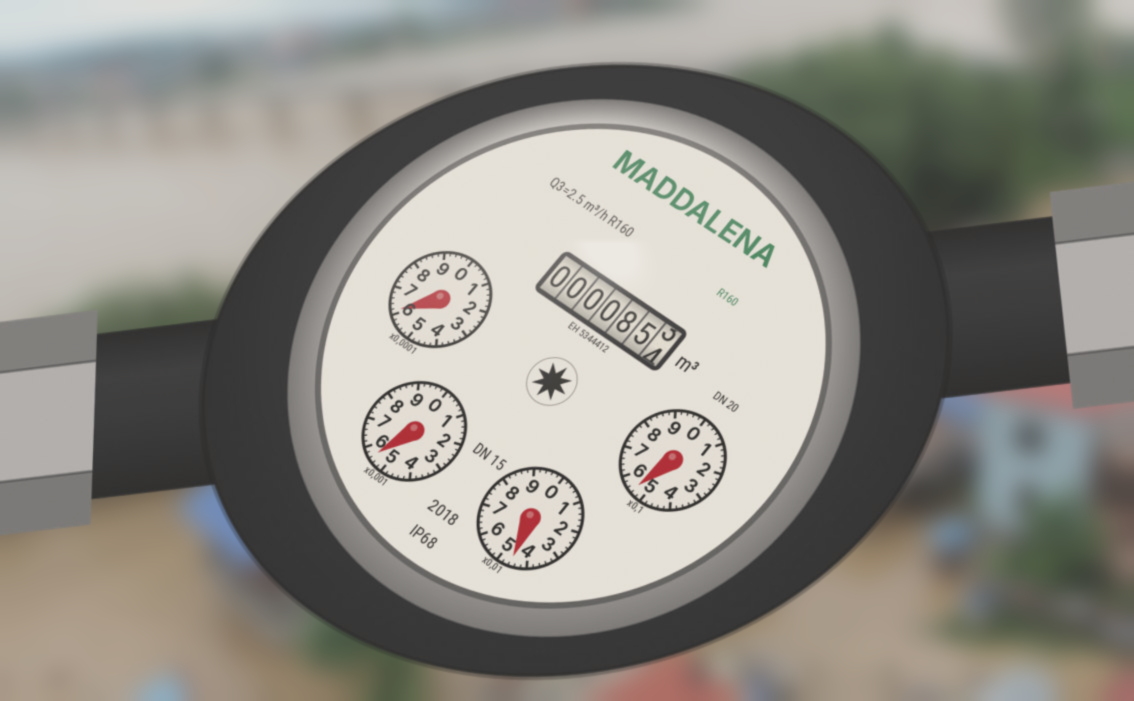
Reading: 853.5456; m³
